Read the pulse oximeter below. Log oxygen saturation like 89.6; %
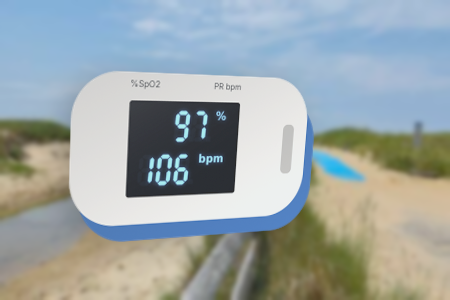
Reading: 97; %
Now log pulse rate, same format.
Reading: 106; bpm
